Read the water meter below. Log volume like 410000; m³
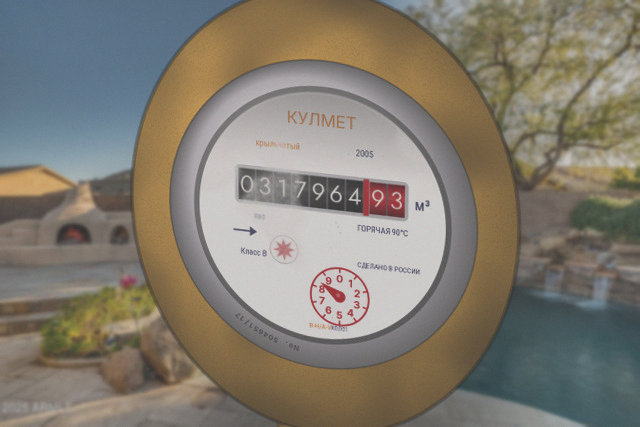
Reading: 317964.938; m³
